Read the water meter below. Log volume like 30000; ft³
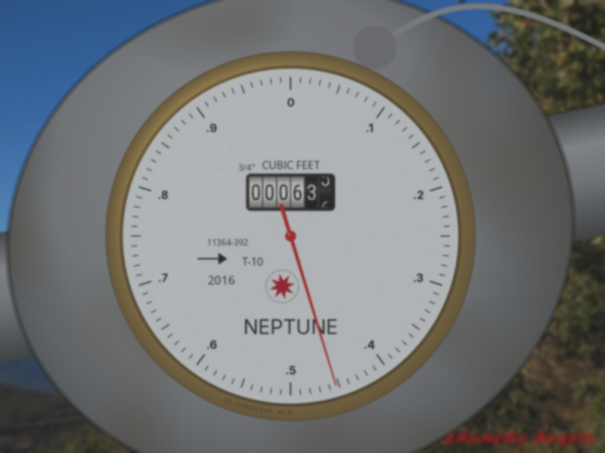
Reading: 635.45; ft³
